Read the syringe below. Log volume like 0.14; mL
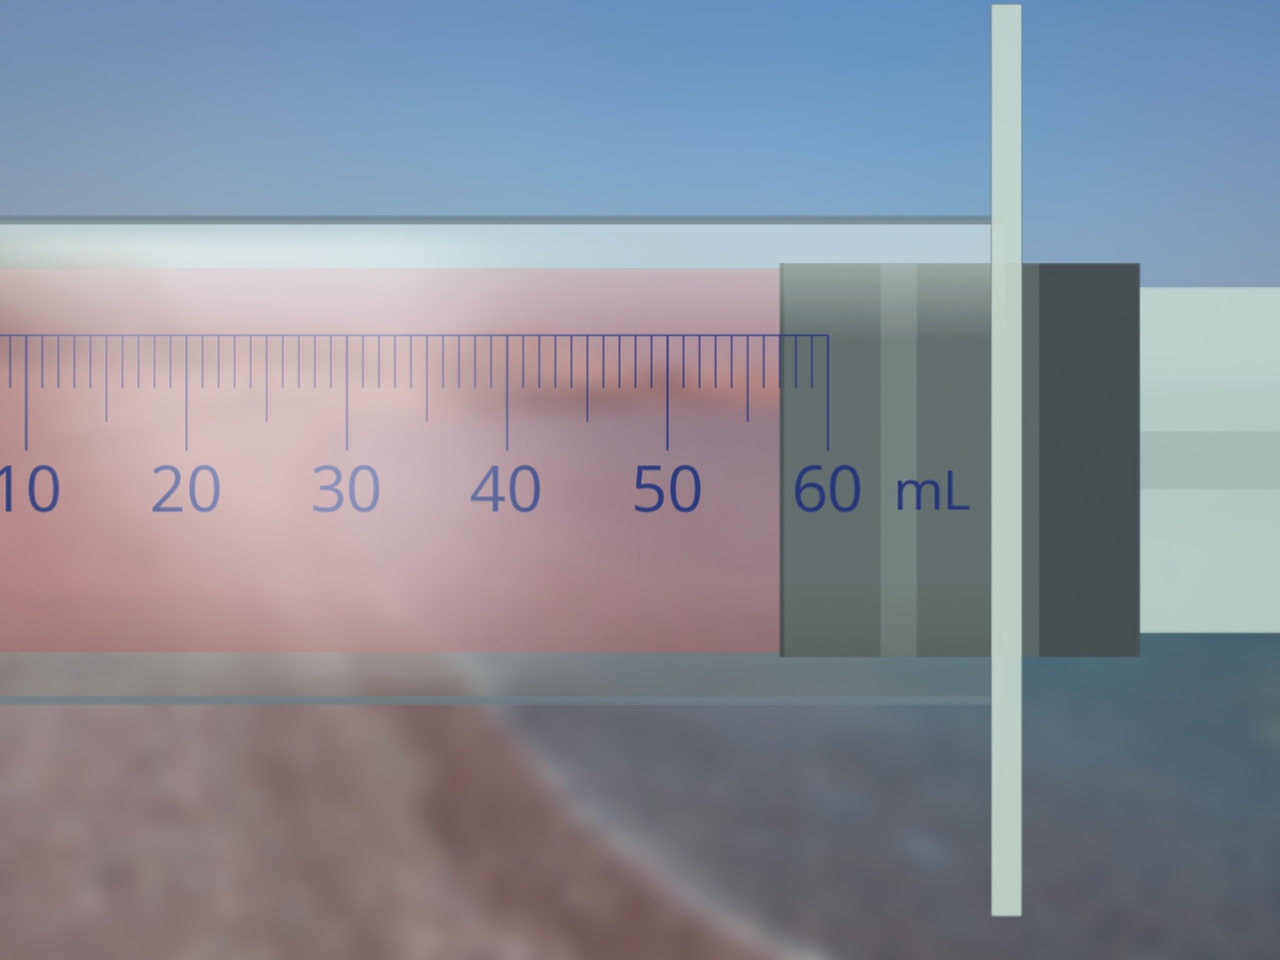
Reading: 57; mL
